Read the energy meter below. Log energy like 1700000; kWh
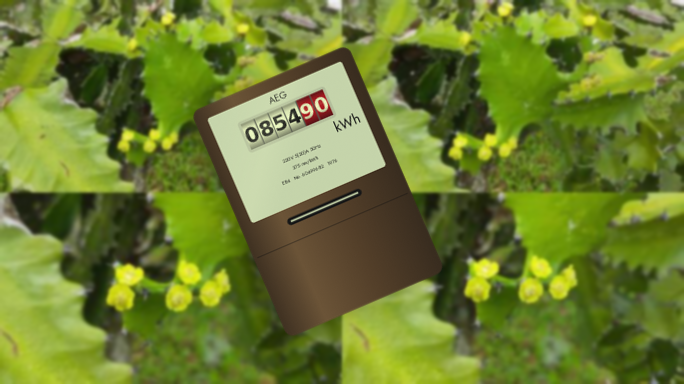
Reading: 854.90; kWh
